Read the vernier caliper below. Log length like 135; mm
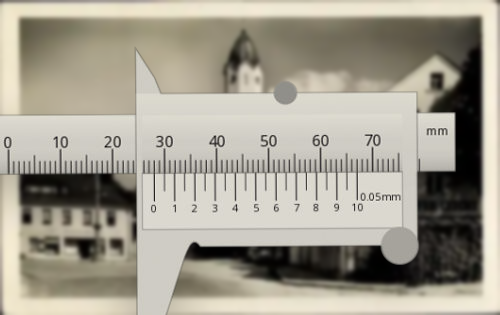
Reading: 28.0; mm
